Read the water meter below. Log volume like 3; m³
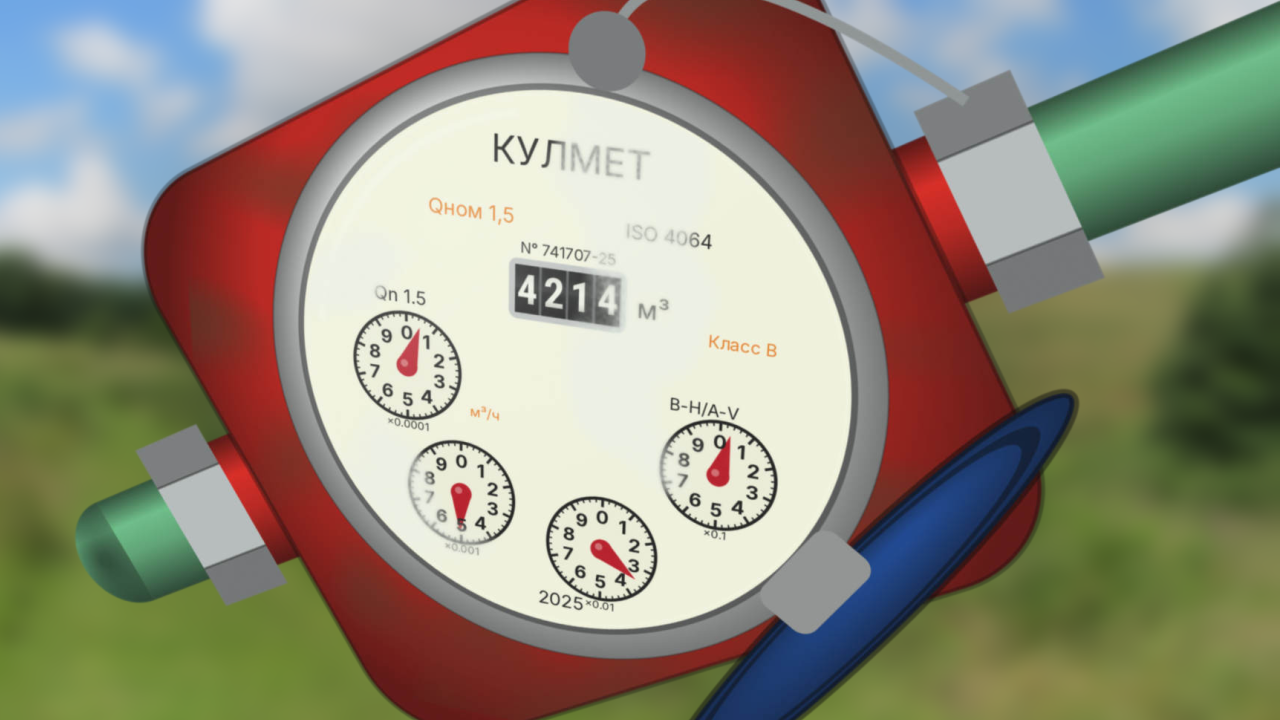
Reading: 4214.0350; m³
